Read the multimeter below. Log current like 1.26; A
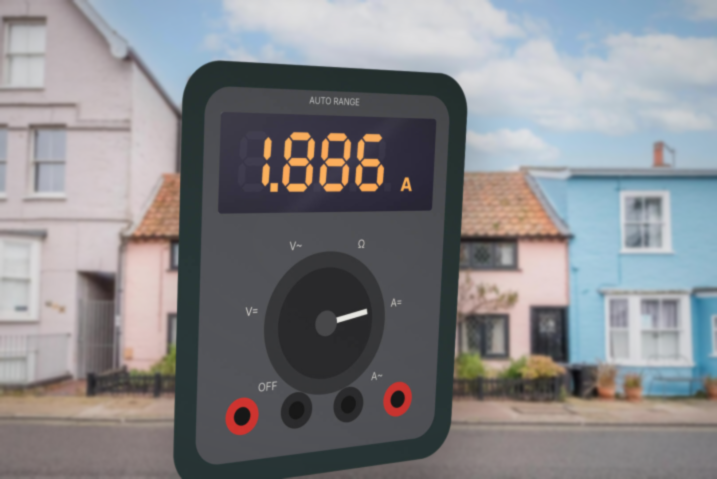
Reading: 1.886; A
